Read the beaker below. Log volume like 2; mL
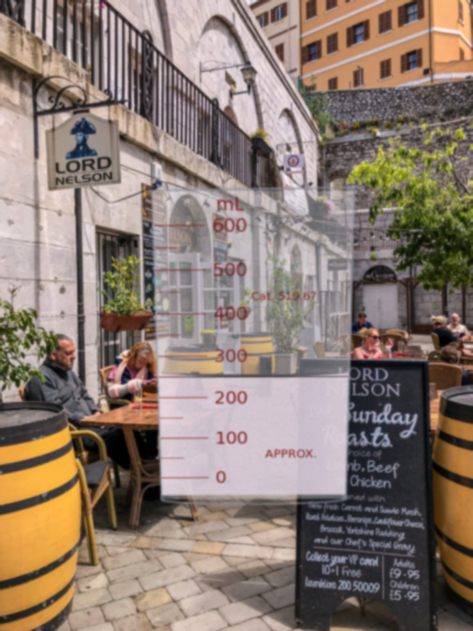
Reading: 250; mL
